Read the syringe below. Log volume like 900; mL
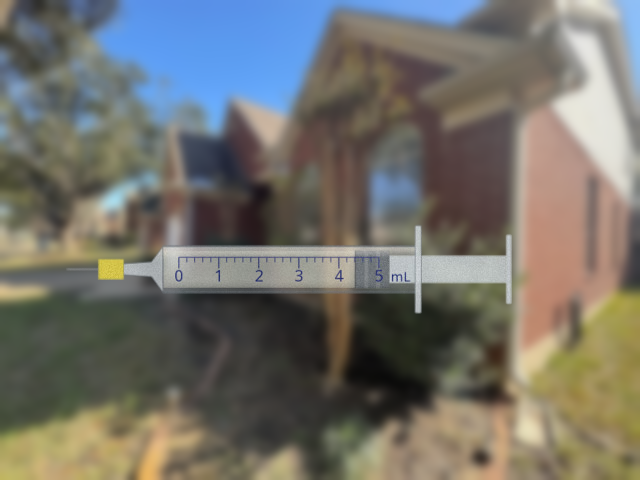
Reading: 4.4; mL
